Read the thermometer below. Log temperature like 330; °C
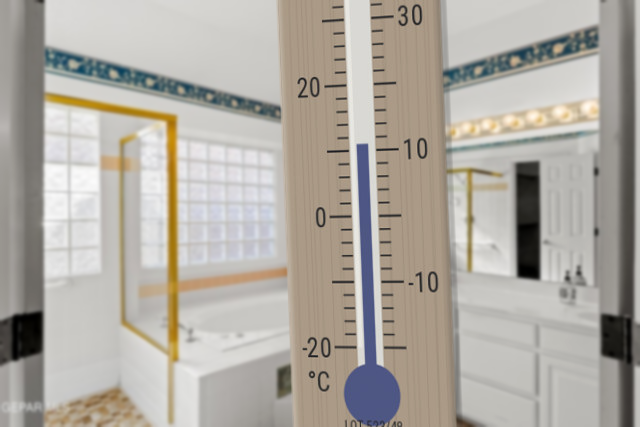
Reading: 11; °C
